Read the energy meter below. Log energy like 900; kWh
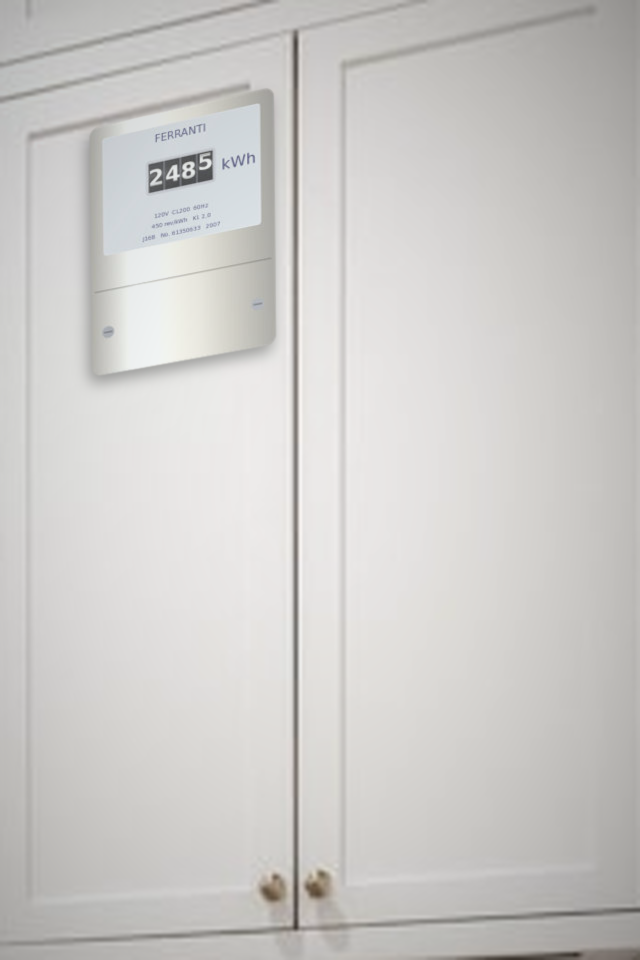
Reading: 2485; kWh
